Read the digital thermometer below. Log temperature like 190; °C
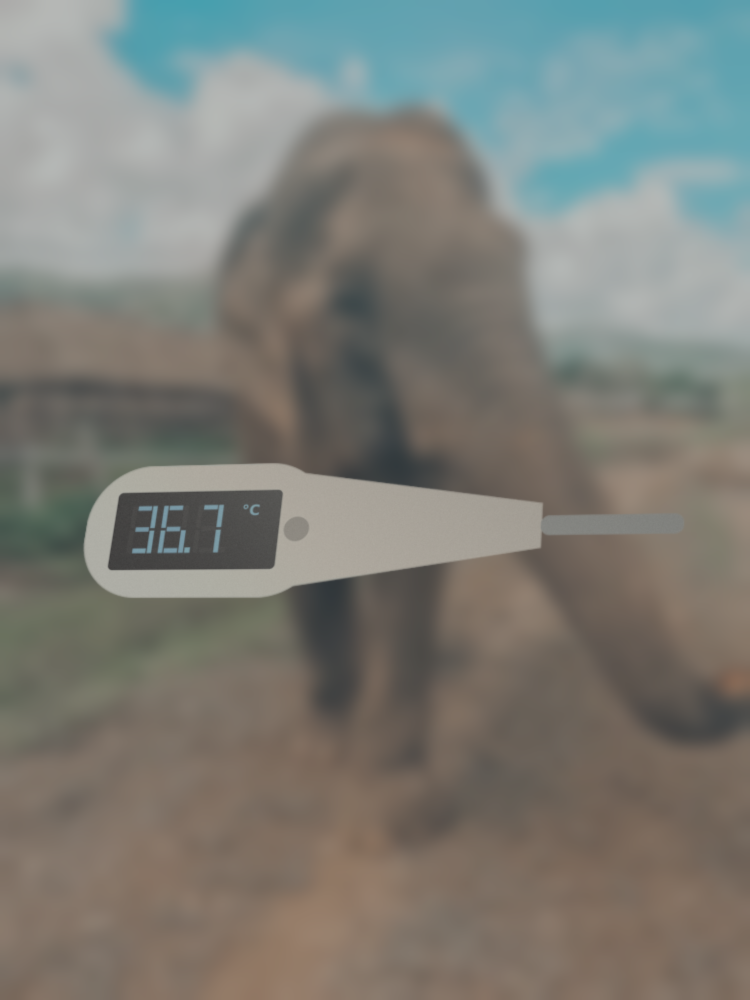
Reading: 36.7; °C
